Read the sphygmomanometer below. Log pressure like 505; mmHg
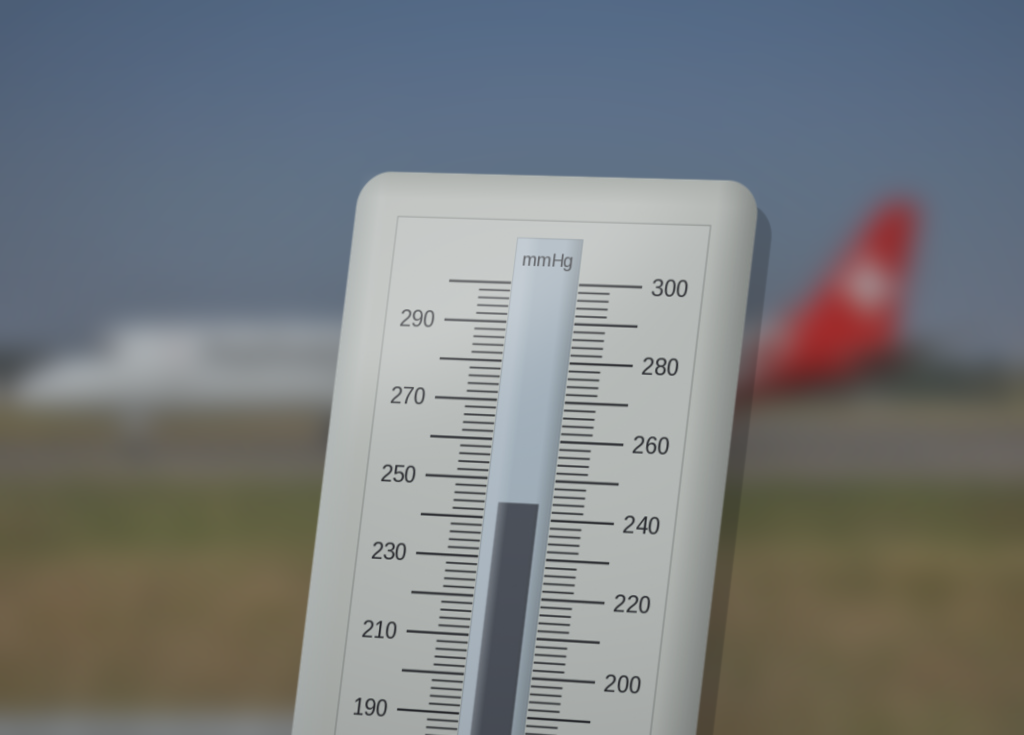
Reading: 244; mmHg
